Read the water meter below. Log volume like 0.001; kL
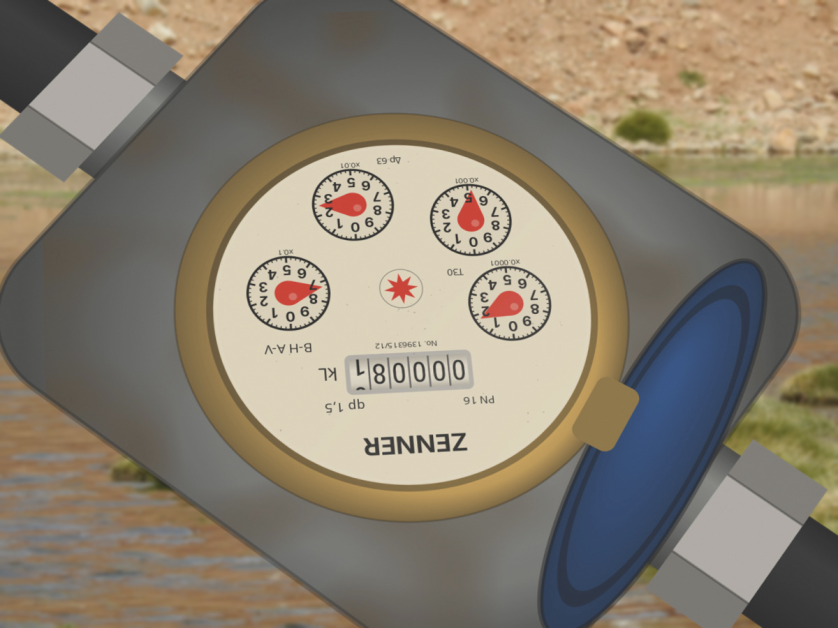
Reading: 80.7251; kL
